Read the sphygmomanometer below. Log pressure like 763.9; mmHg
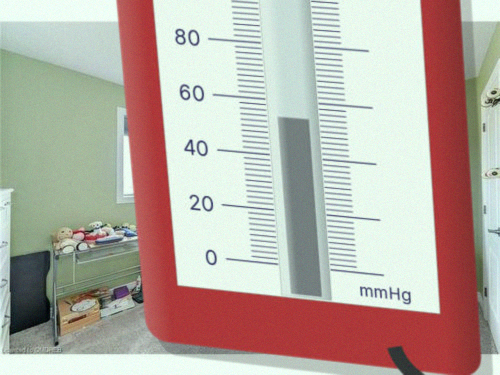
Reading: 54; mmHg
